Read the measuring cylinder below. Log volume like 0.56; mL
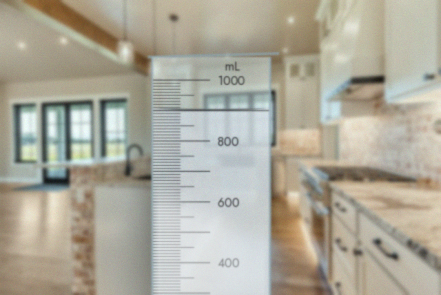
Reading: 900; mL
